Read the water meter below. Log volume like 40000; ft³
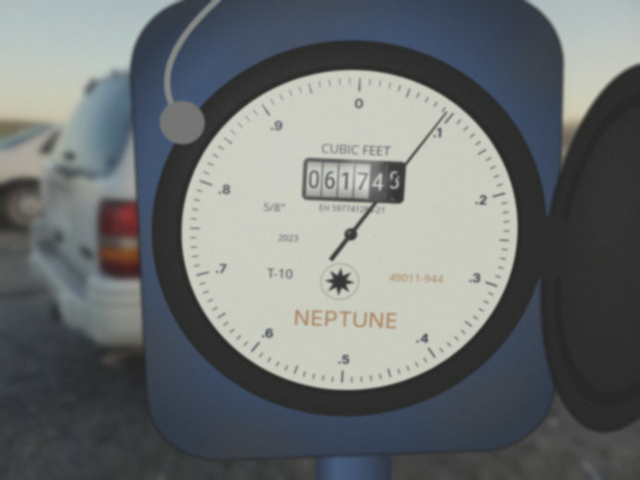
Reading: 61748.09; ft³
